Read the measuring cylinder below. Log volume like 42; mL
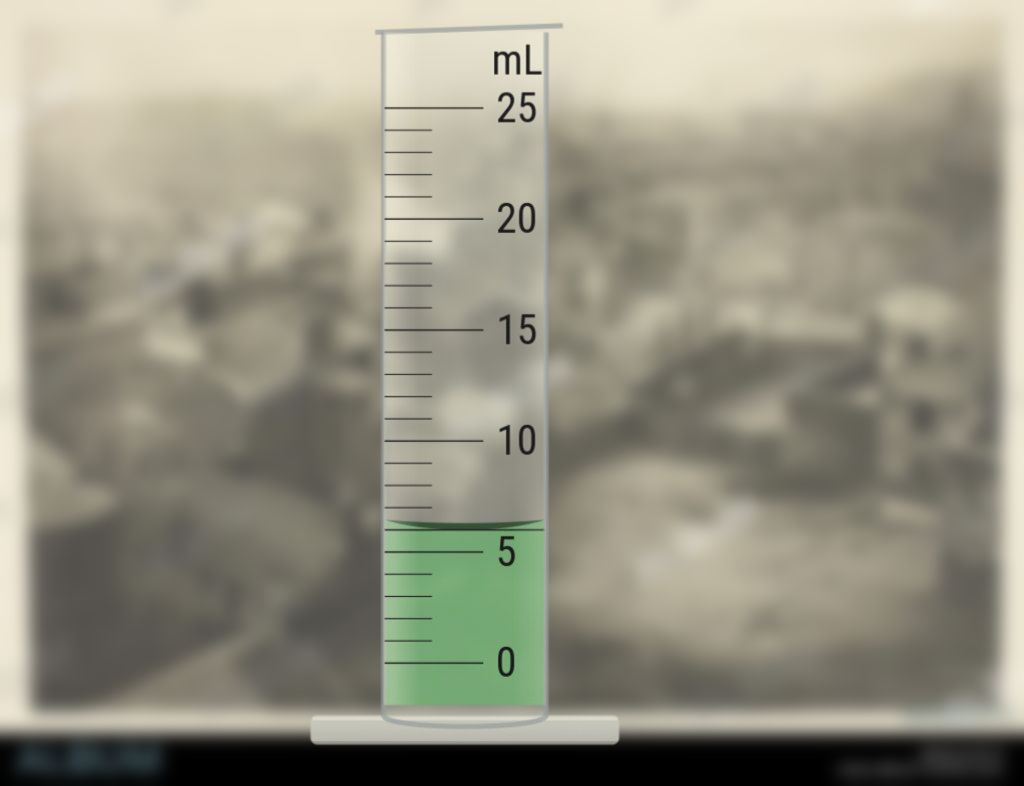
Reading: 6; mL
